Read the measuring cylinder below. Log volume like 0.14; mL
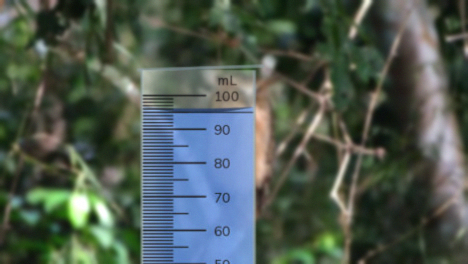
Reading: 95; mL
